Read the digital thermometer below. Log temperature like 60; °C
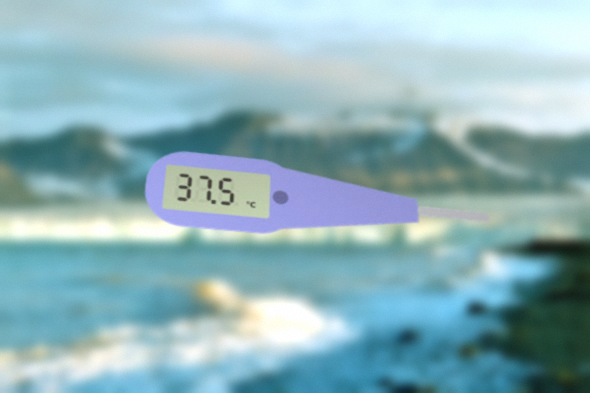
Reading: 37.5; °C
